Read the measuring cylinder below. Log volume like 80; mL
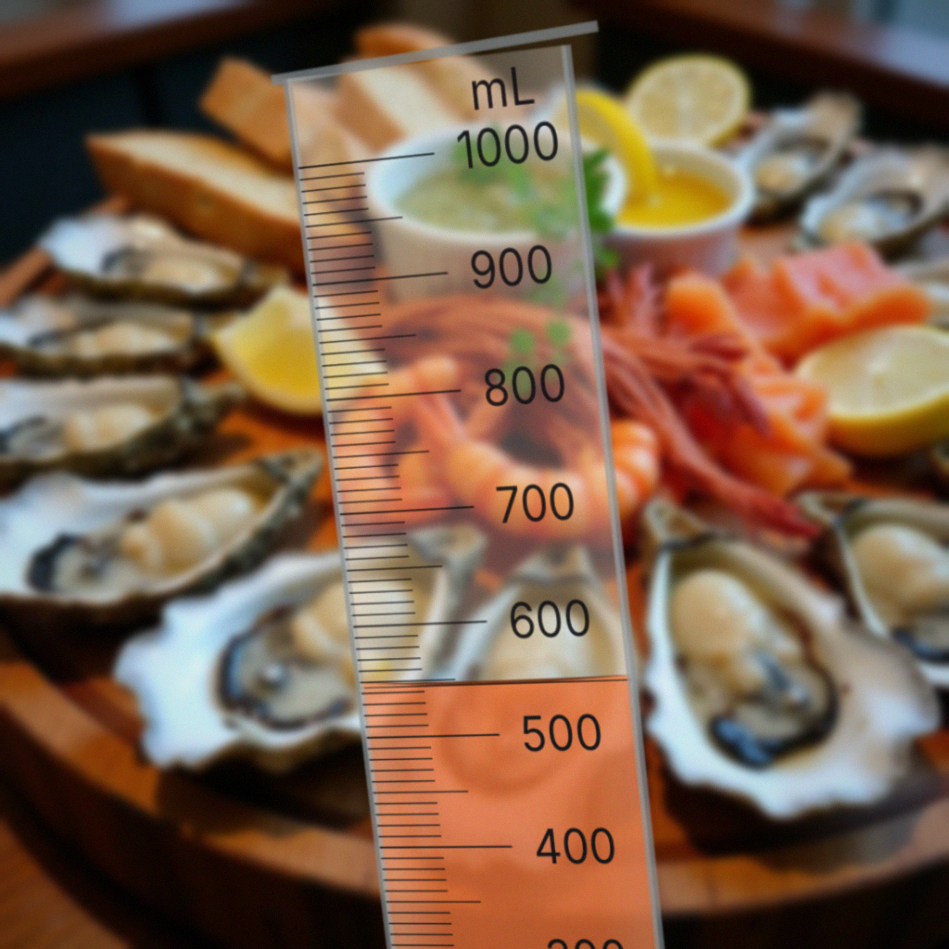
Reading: 545; mL
